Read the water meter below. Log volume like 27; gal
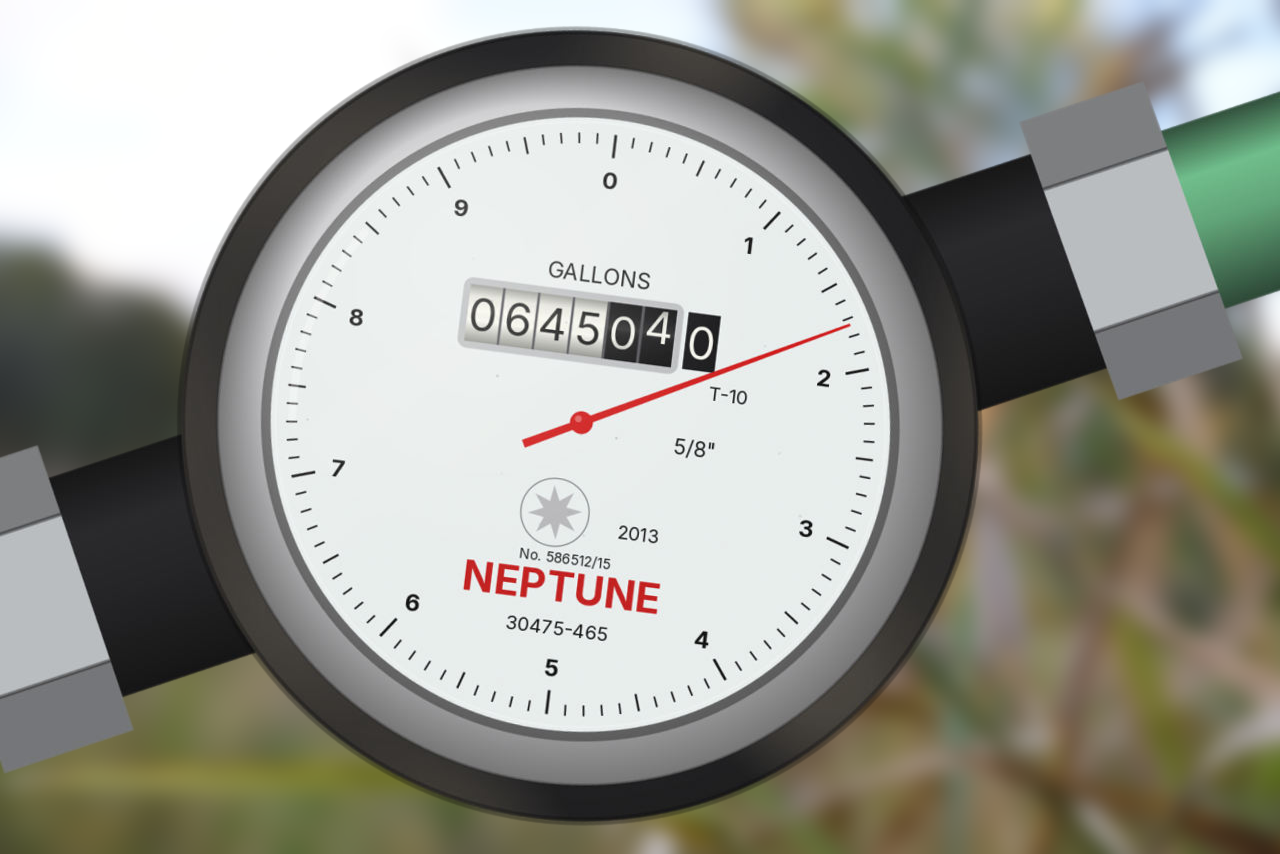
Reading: 645041.7; gal
